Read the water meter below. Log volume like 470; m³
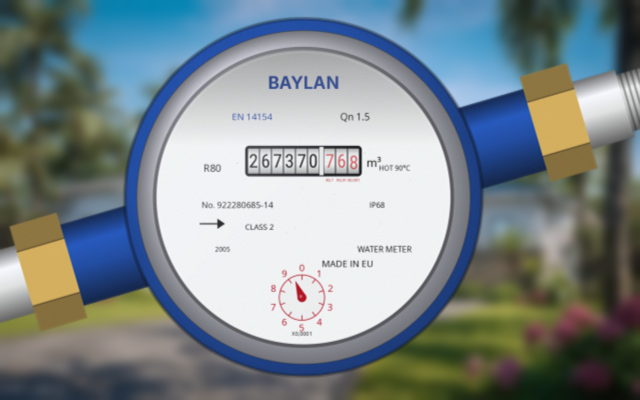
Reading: 267370.7679; m³
